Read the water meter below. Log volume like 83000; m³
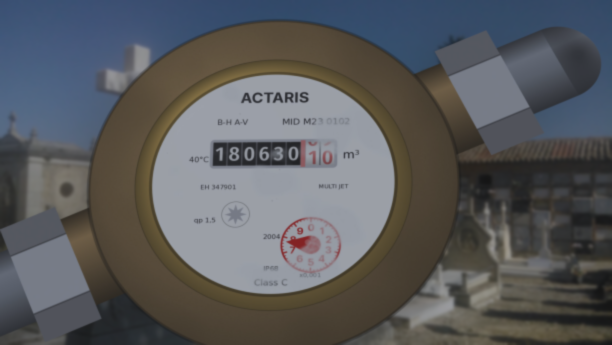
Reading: 180630.097; m³
